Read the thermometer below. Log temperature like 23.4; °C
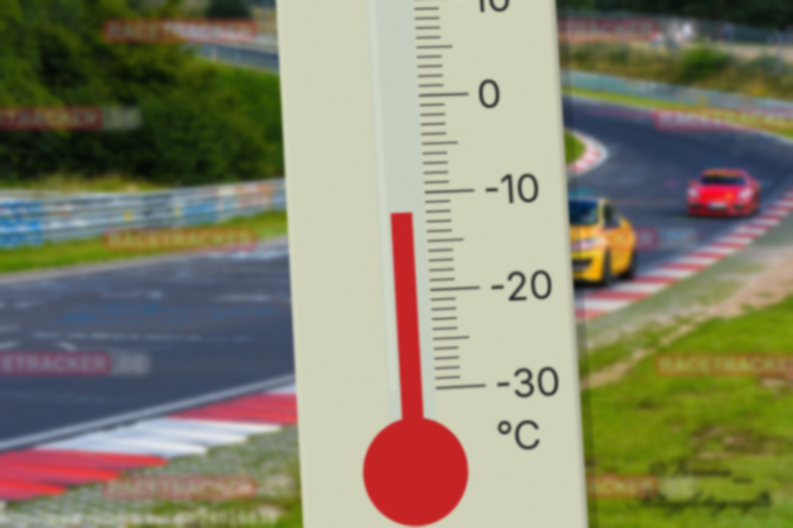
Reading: -12; °C
